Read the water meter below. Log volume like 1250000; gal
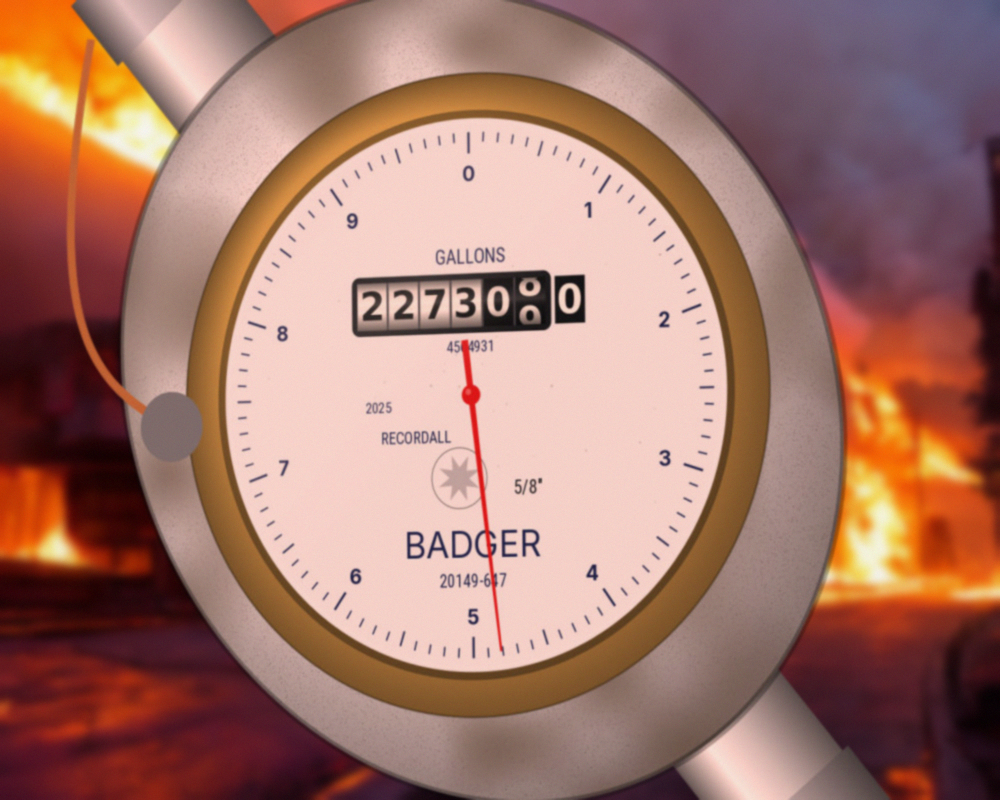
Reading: 2273084.8; gal
